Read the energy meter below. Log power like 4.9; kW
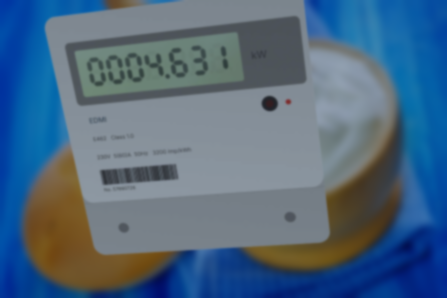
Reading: 4.631; kW
